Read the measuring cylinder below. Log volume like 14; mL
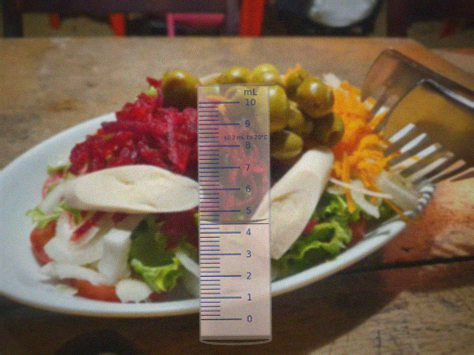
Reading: 4.4; mL
